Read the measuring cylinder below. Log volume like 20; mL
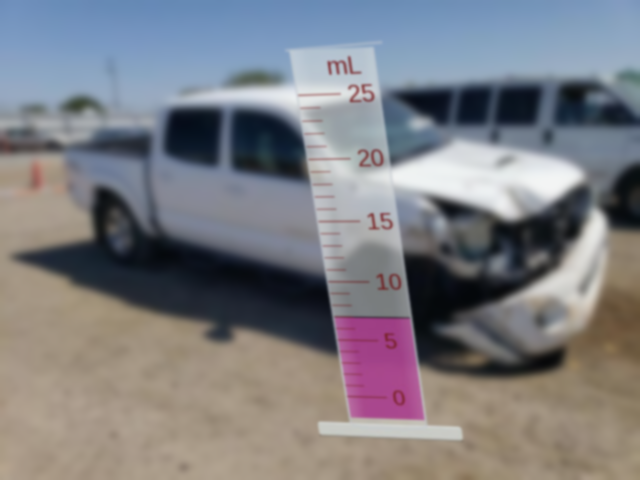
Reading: 7; mL
